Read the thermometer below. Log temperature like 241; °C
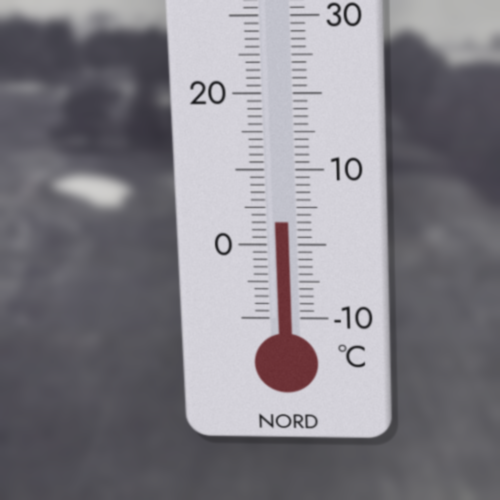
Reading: 3; °C
